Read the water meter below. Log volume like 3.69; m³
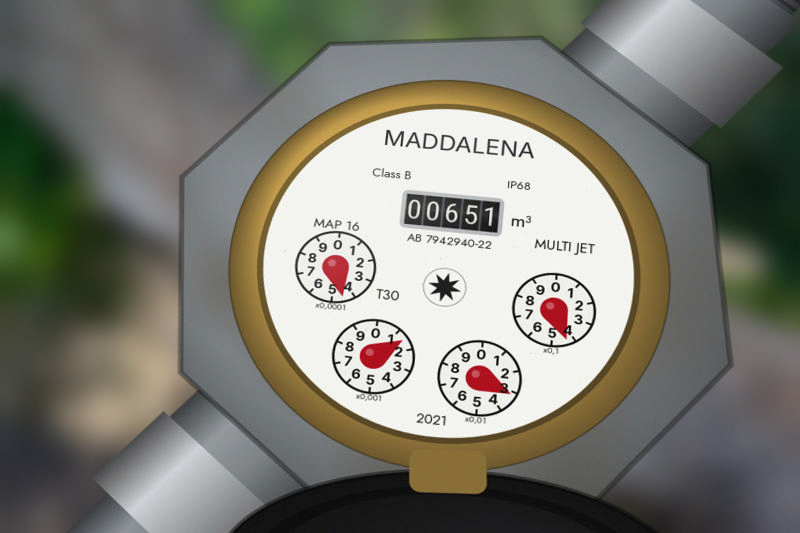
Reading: 651.4314; m³
